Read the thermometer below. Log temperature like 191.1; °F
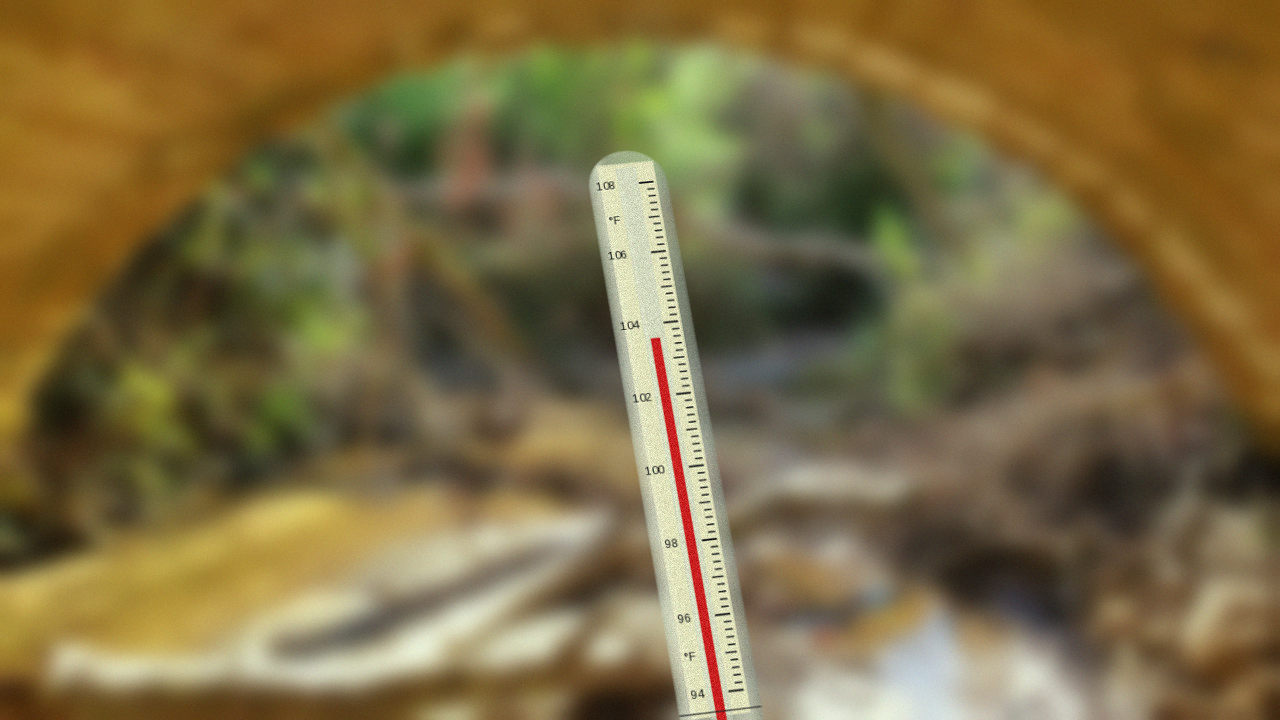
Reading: 103.6; °F
